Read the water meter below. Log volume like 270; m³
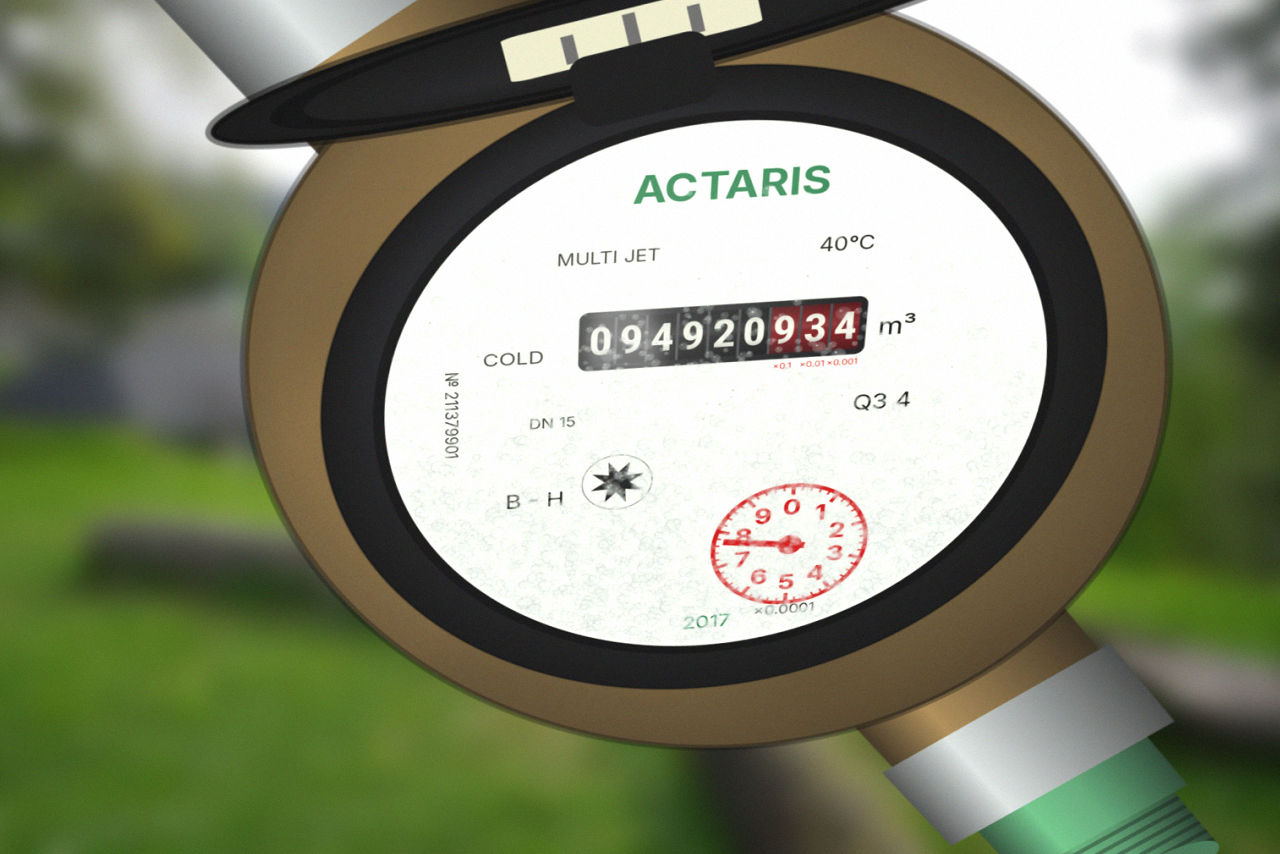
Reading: 94920.9347; m³
